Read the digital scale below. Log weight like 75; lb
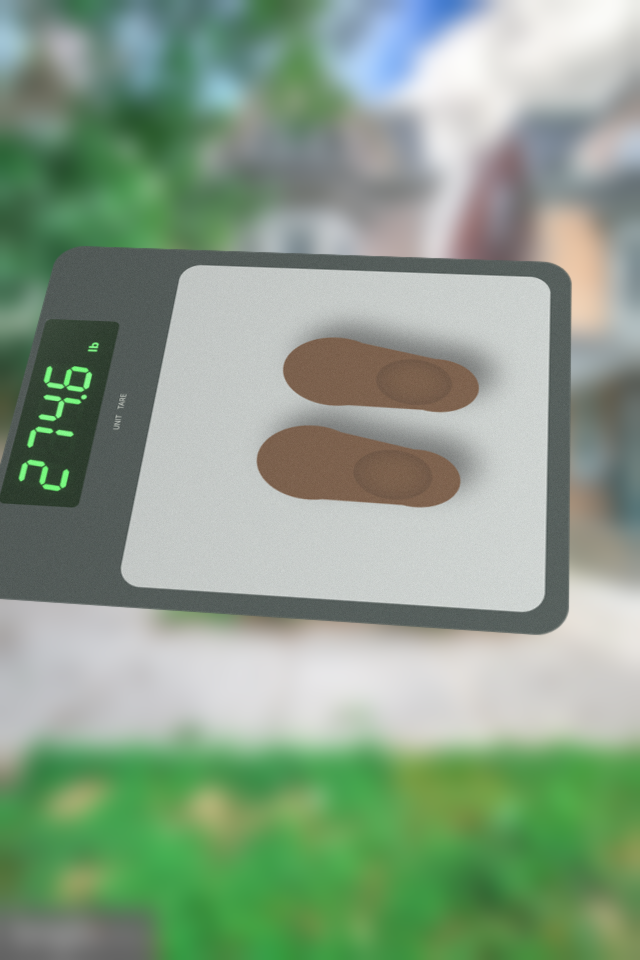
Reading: 274.6; lb
